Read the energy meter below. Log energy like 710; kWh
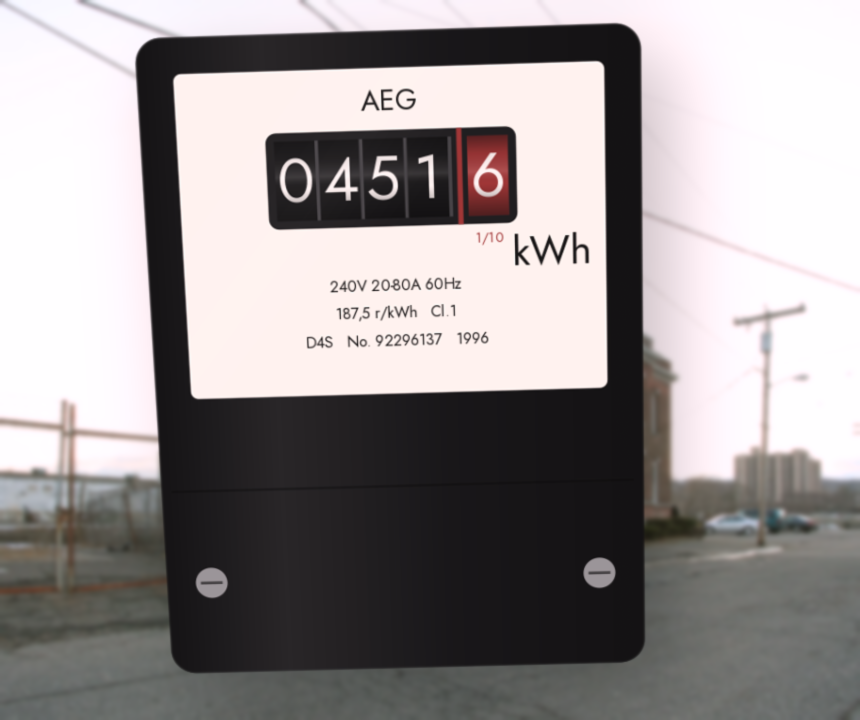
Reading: 451.6; kWh
